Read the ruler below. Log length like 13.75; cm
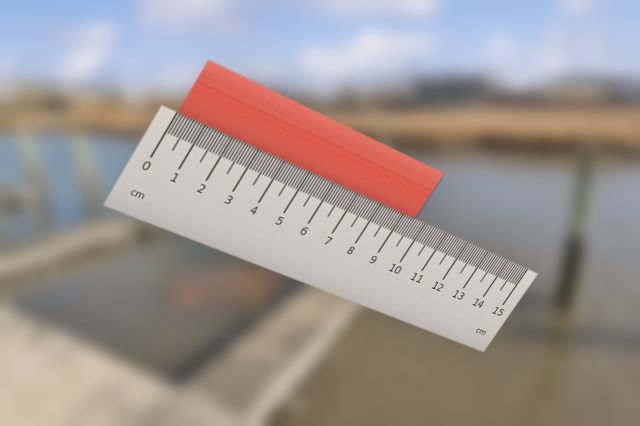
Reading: 9.5; cm
